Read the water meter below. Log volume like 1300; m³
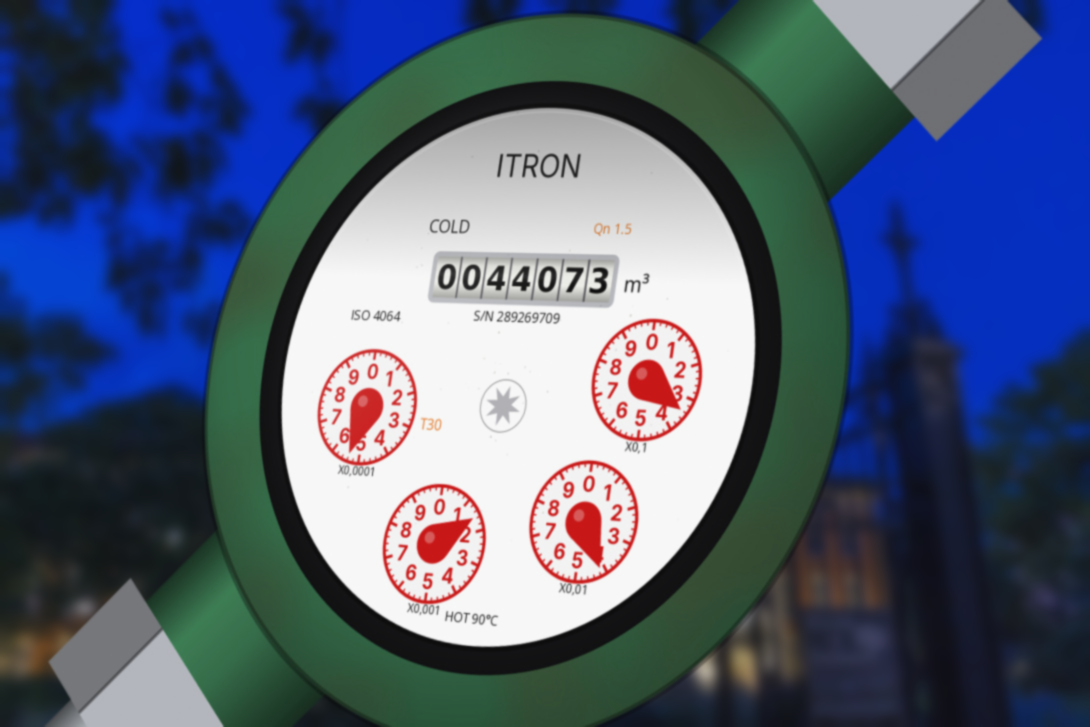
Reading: 44073.3415; m³
